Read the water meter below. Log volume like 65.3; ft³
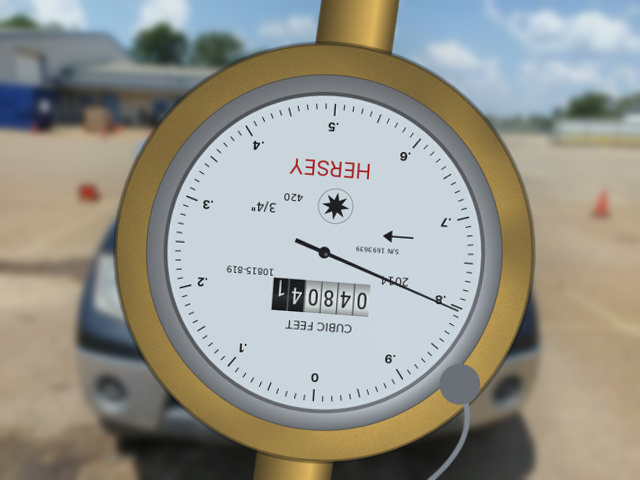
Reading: 48040.80; ft³
